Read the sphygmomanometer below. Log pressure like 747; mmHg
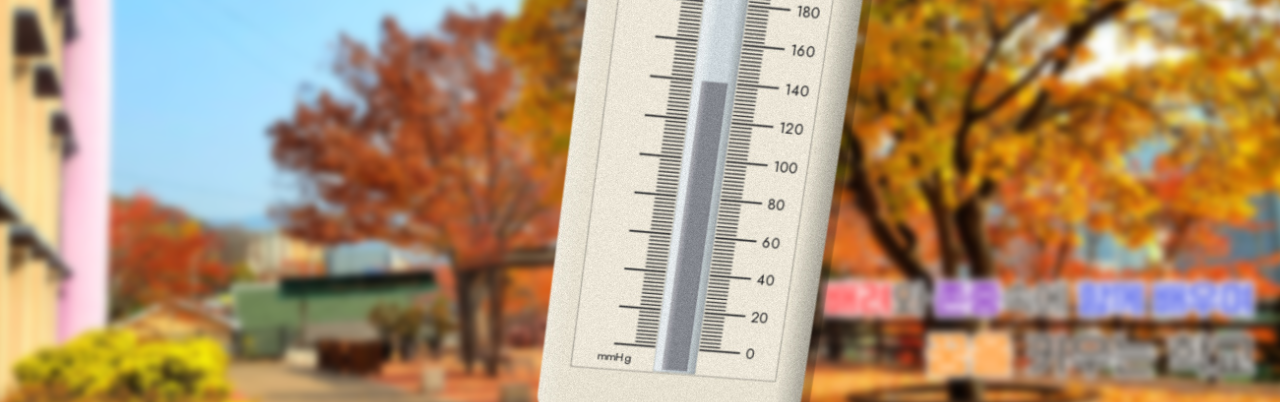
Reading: 140; mmHg
